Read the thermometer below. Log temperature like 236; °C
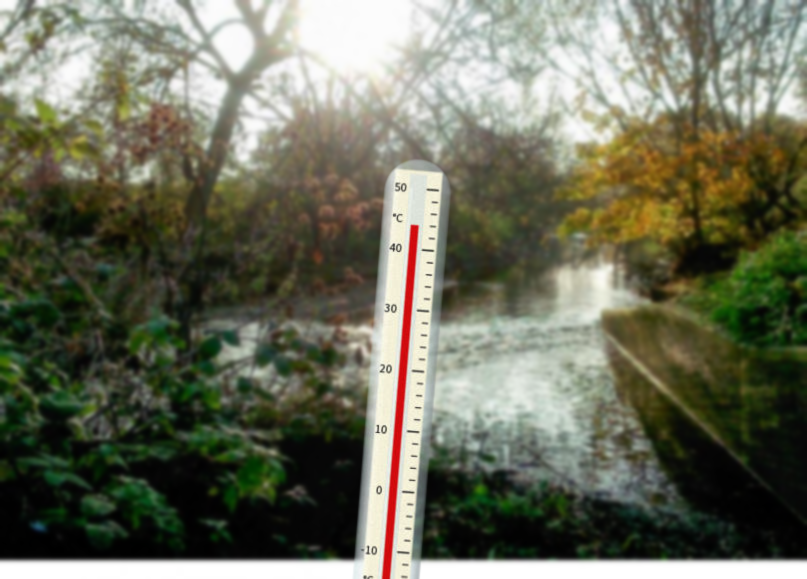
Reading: 44; °C
